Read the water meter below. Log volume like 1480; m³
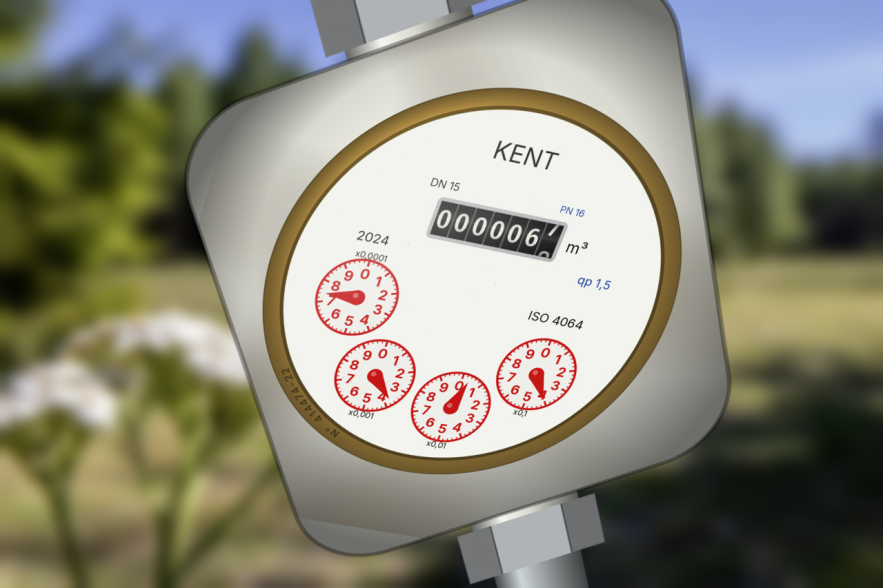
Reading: 67.4037; m³
